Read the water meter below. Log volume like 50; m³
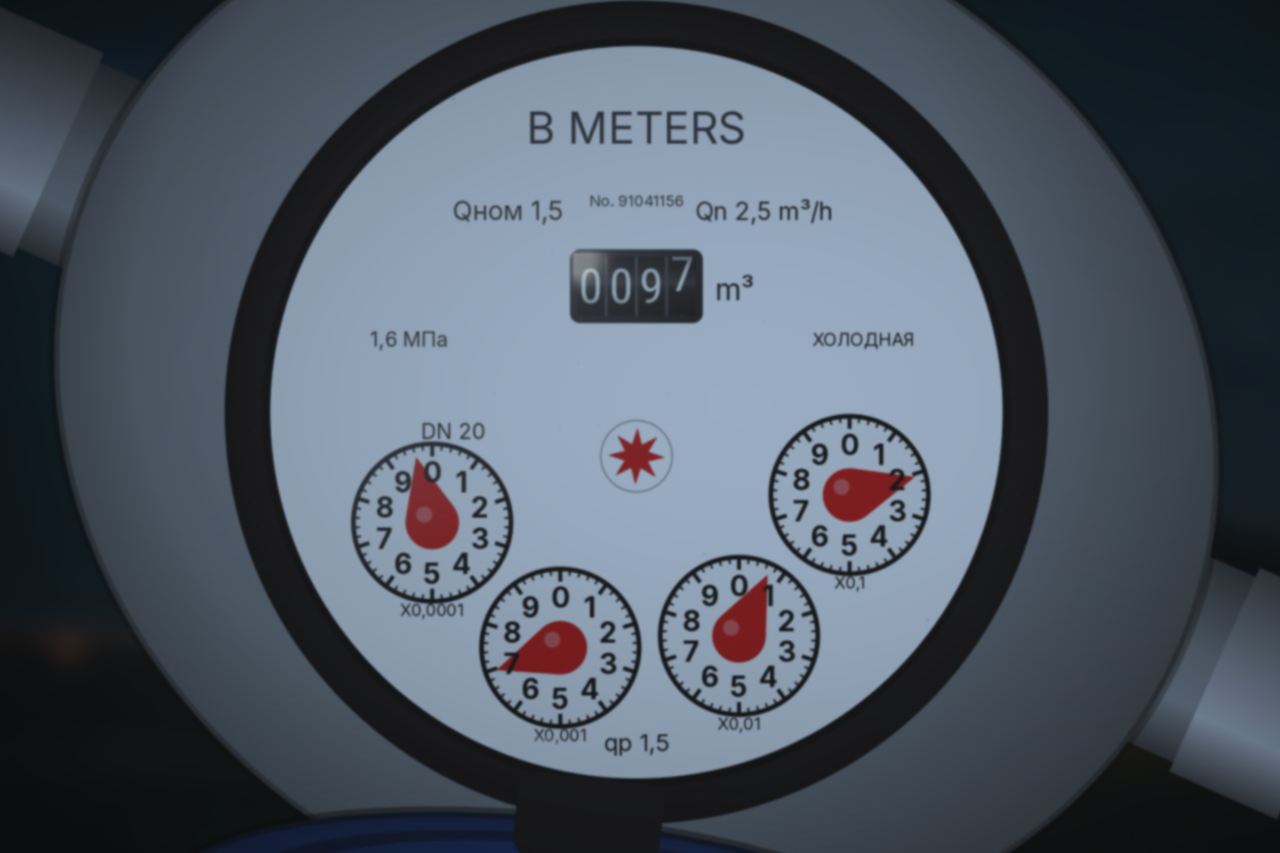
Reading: 97.2069; m³
